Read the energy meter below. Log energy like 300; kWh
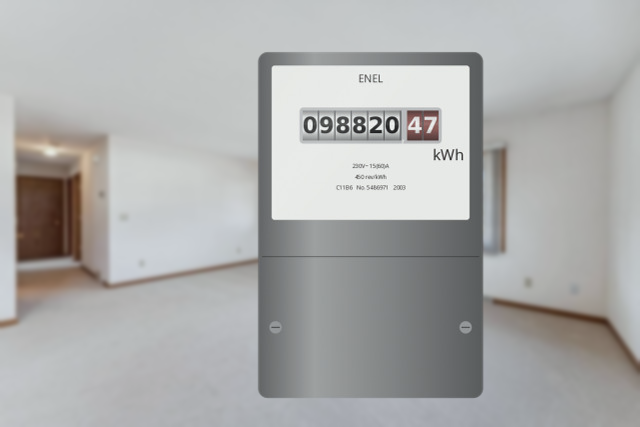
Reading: 98820.47; kWh
